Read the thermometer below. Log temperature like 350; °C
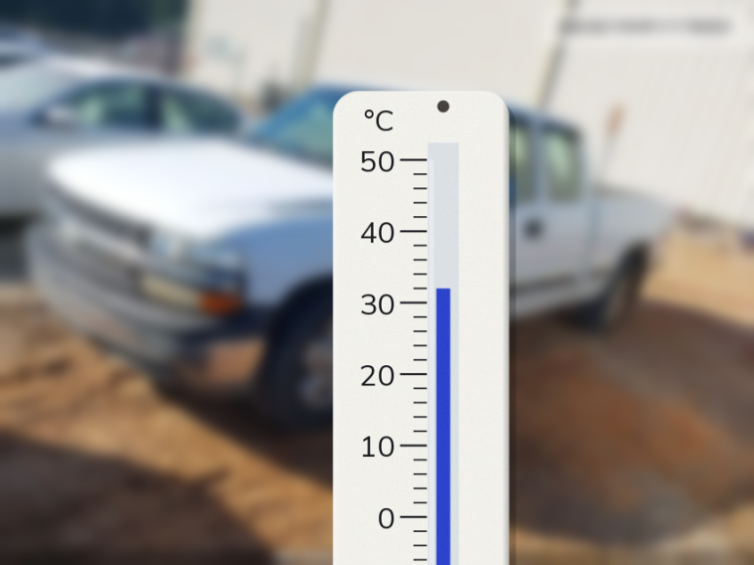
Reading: 32; °C
